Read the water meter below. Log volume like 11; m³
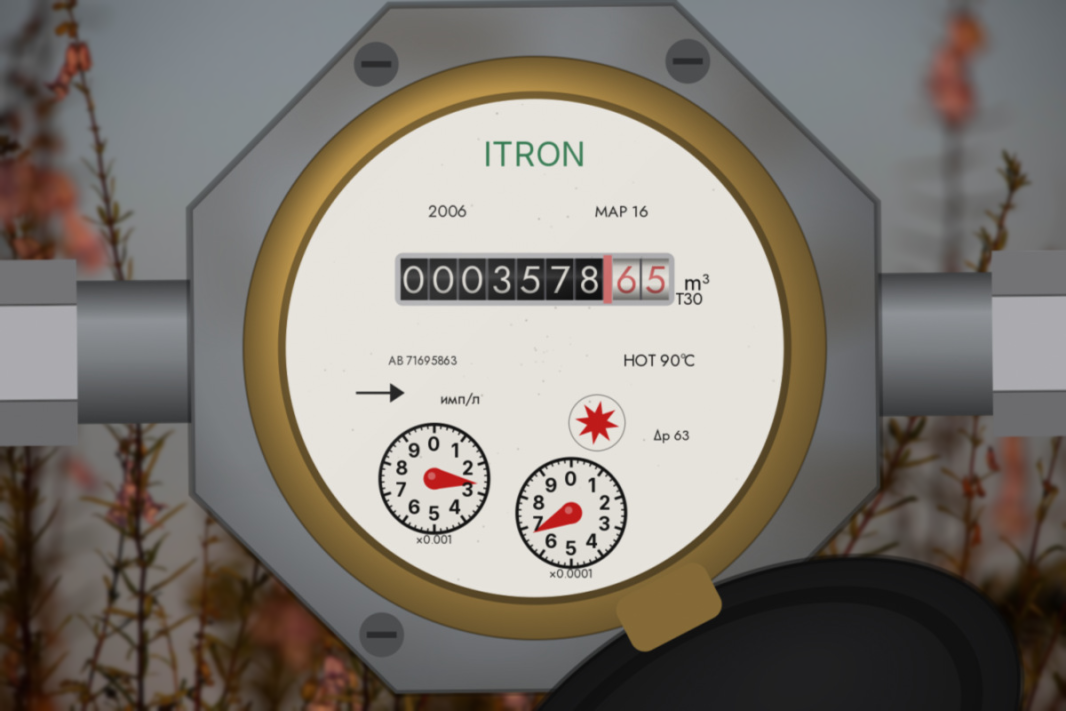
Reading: 3578.6526; m³
